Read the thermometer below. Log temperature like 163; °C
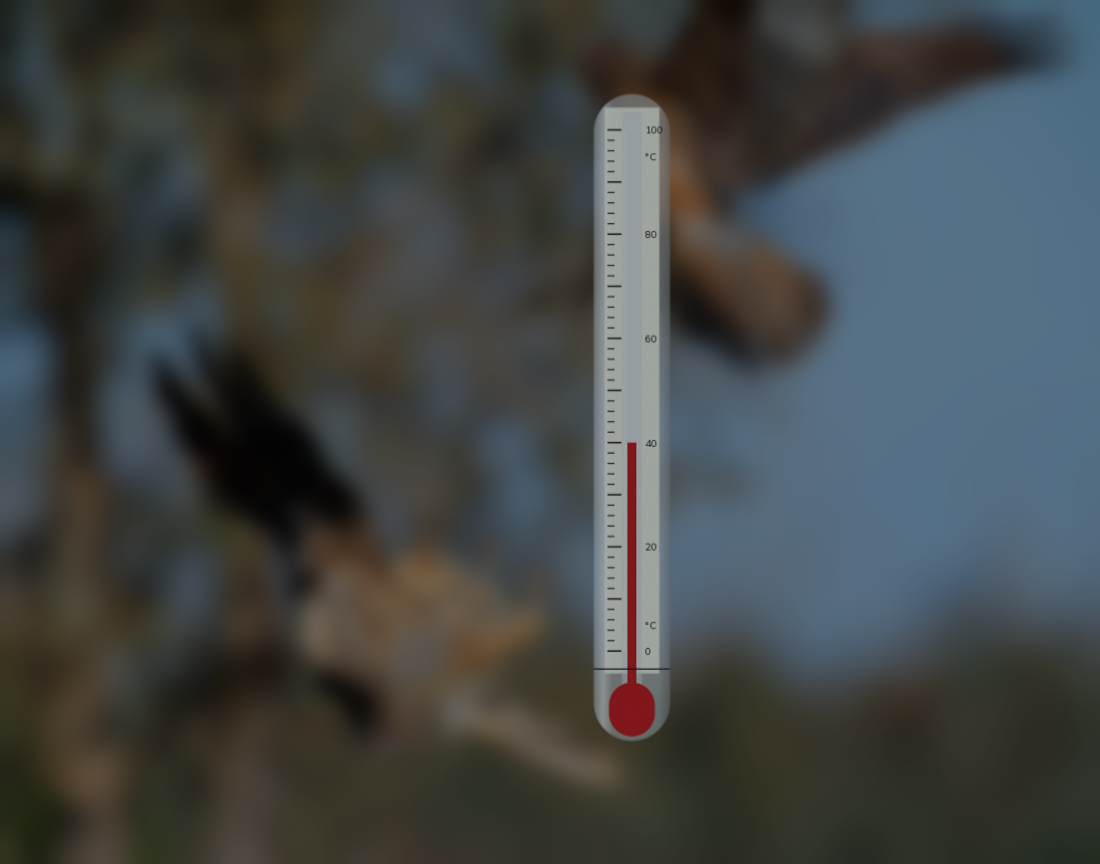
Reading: 40; °C
